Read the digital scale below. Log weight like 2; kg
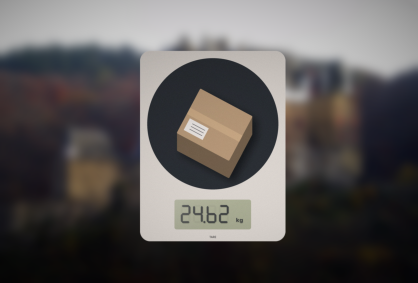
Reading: 24.62; kg
